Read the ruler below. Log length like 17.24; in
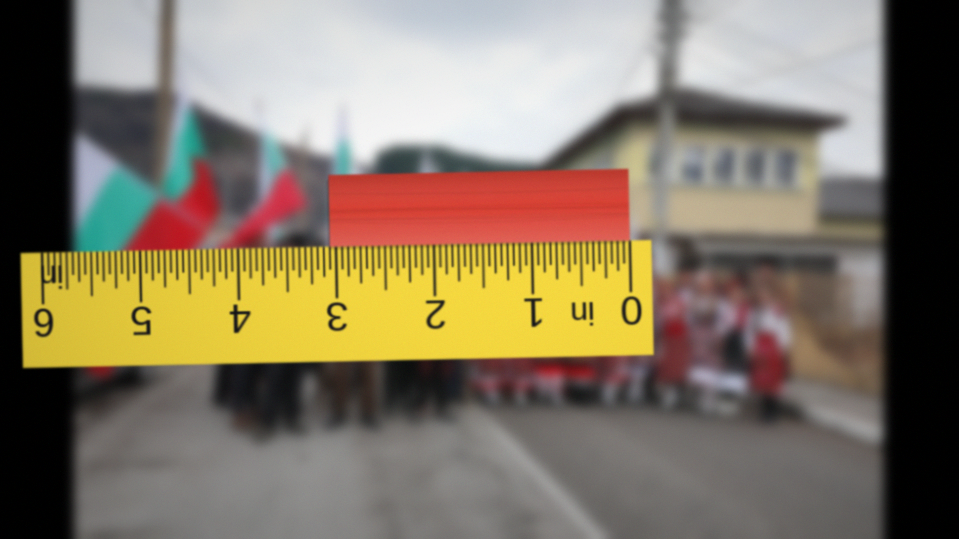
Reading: 3.0625; in
